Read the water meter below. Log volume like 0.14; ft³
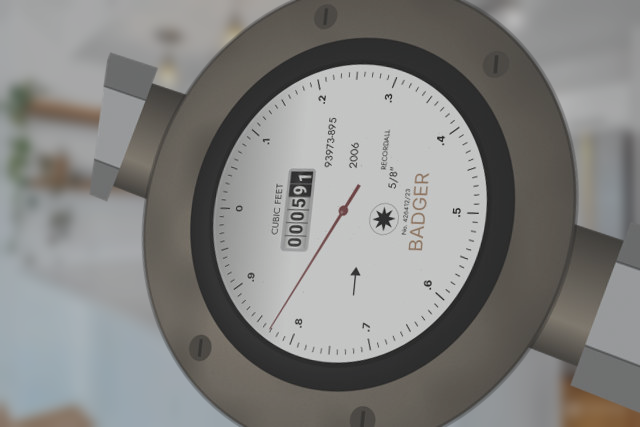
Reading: 590.83; ft³
